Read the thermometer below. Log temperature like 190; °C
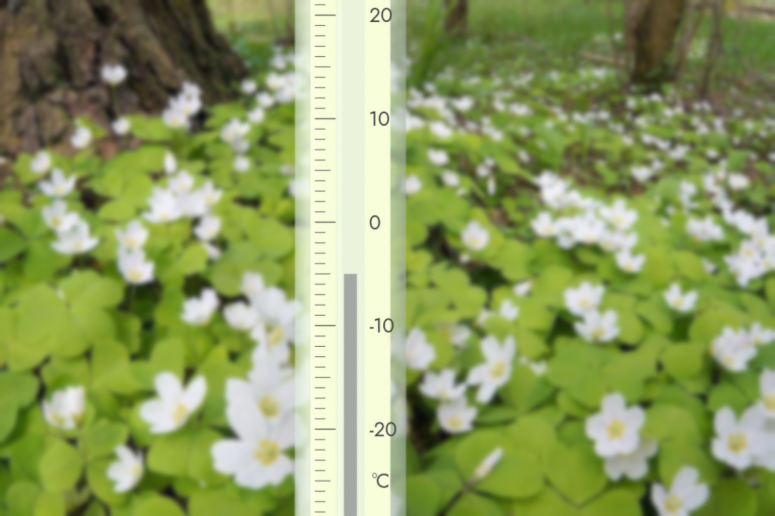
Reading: -5; °C
